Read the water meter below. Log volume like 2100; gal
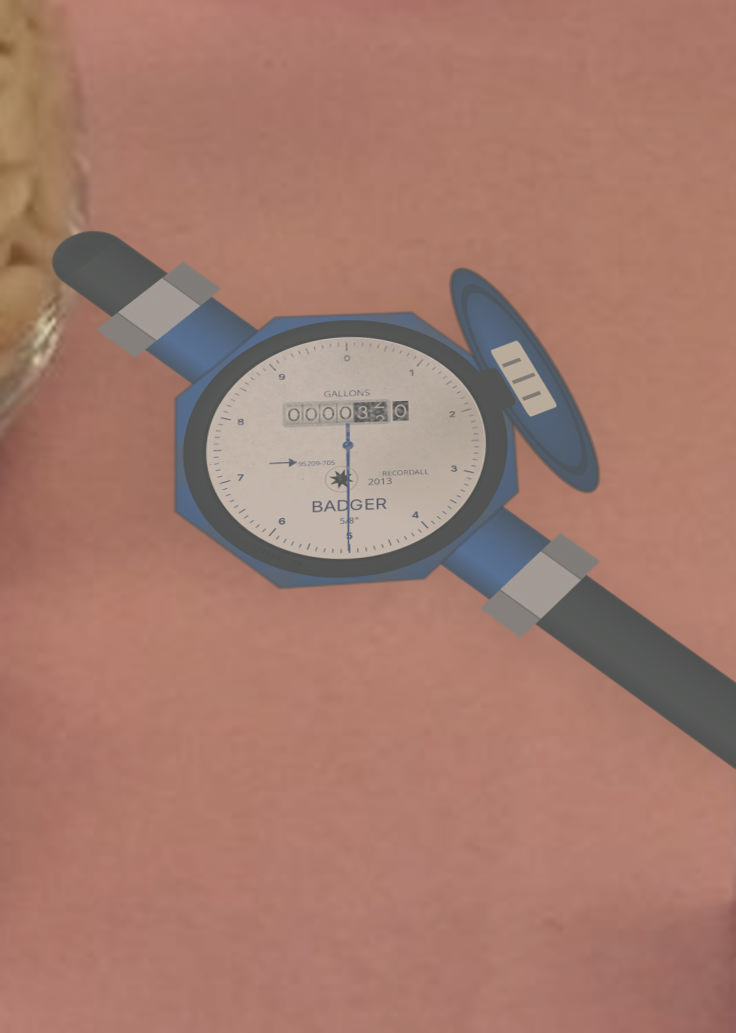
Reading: 325.0; gal
